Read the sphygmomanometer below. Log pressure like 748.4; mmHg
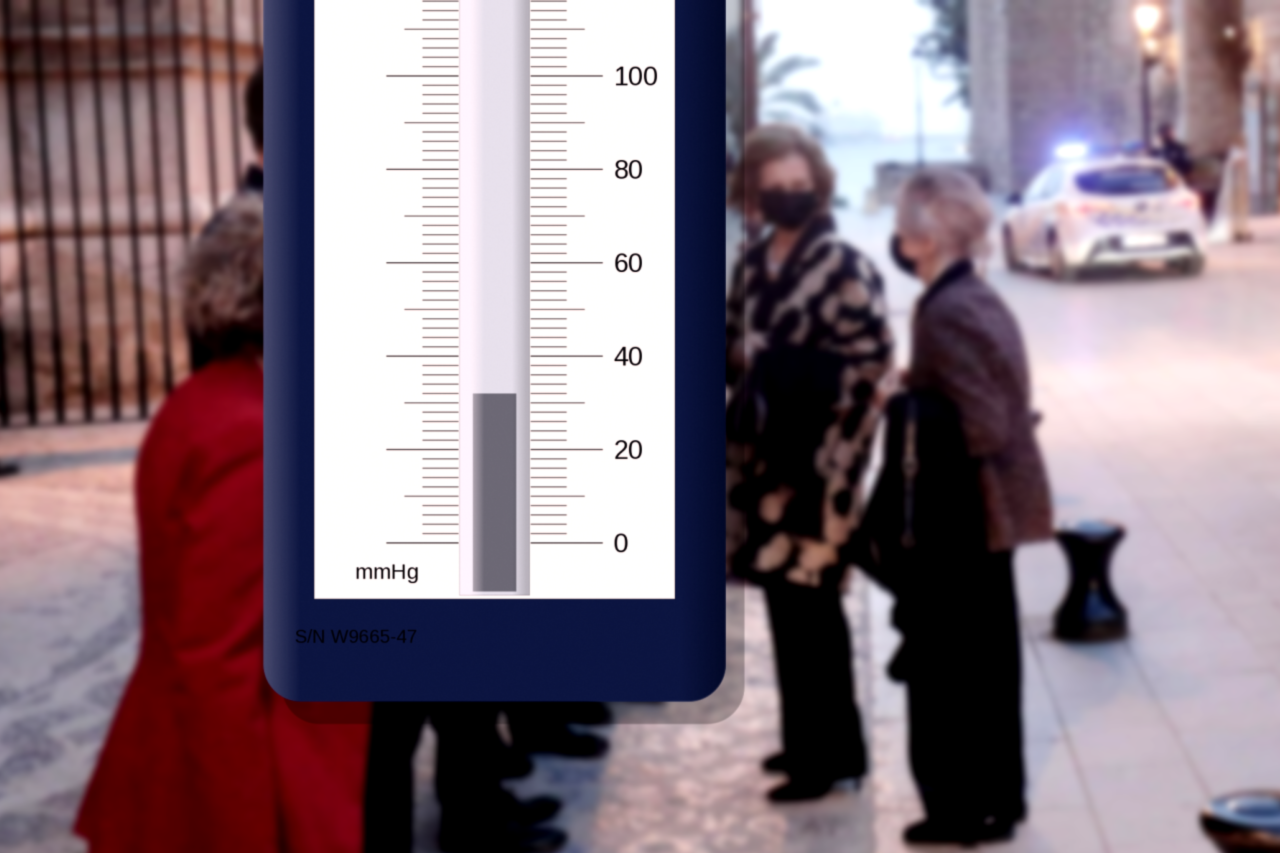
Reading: 32; mmHg
